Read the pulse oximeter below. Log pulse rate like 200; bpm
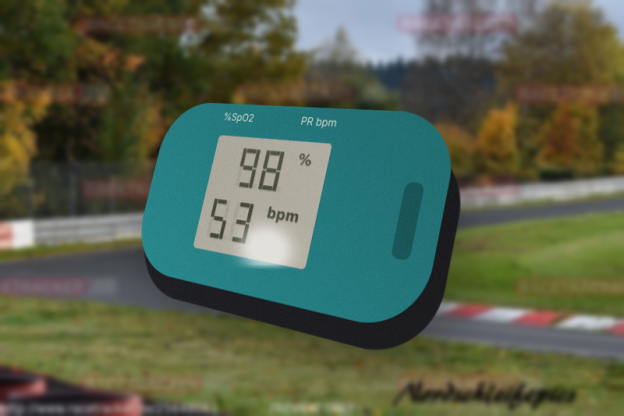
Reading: 53; bpm
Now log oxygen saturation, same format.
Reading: 98; %
